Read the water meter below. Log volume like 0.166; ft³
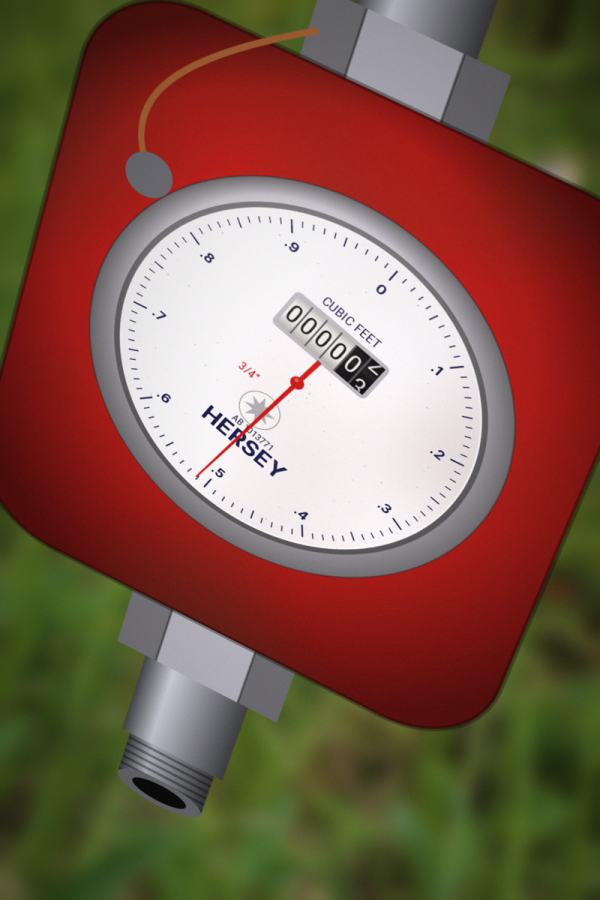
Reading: 2.51; ft³
